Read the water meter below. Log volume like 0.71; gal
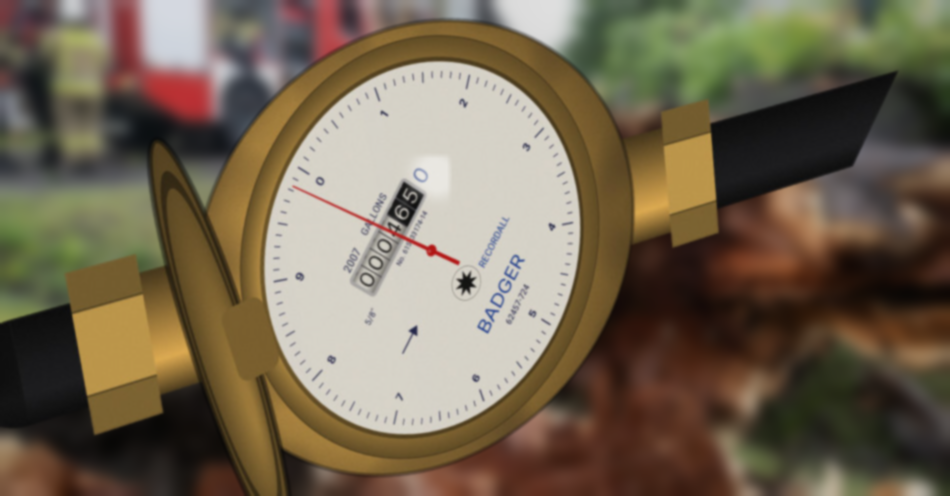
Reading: 4649.8; gal
